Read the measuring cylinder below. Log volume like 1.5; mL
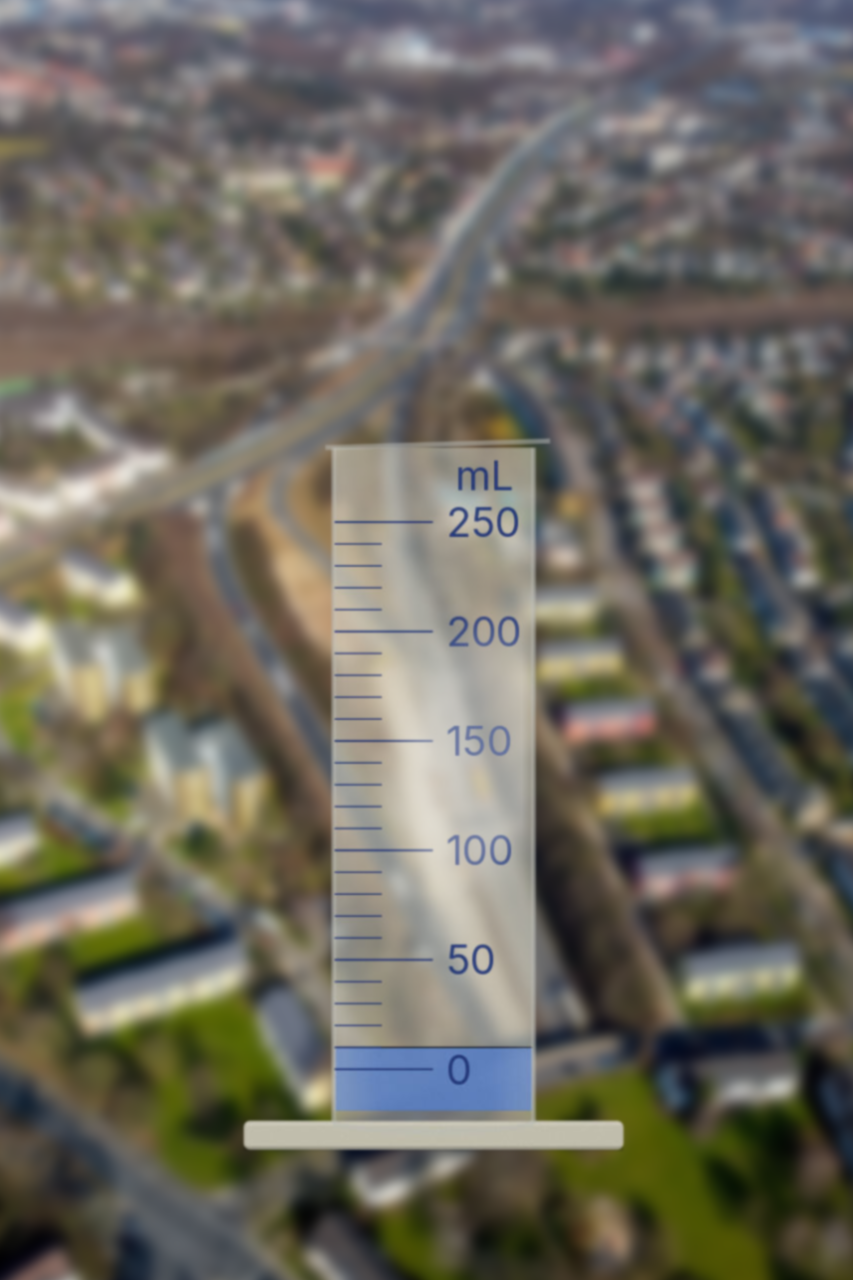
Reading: 10; mL
